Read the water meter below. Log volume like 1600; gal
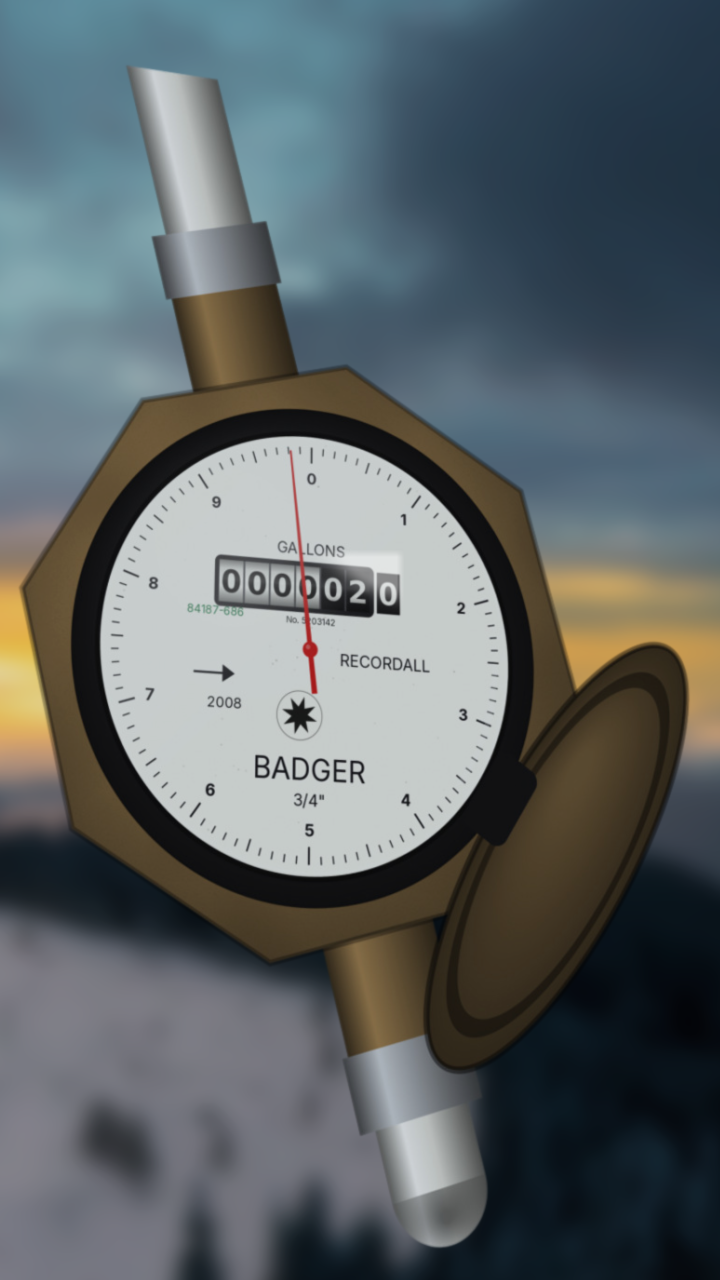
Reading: 19.8; gal
